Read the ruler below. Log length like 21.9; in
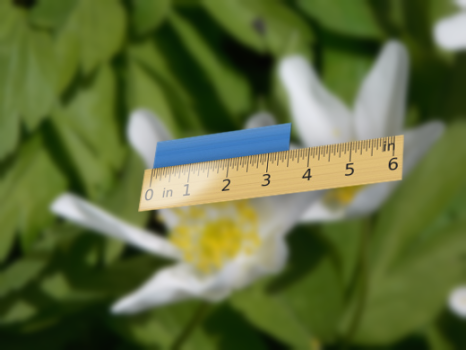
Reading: 3.5; in
